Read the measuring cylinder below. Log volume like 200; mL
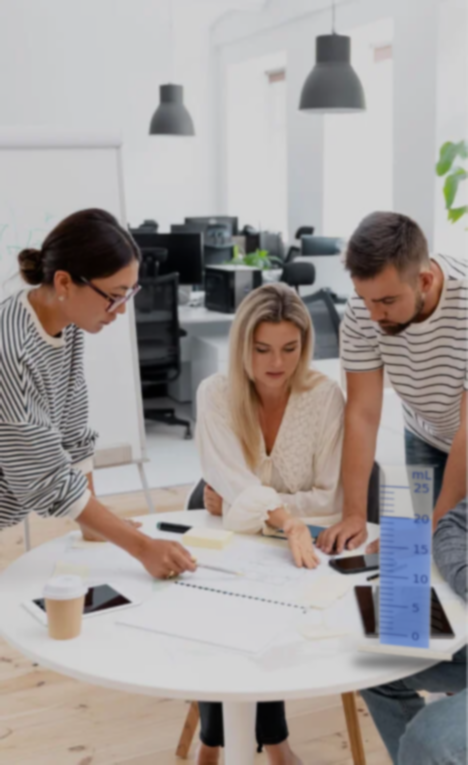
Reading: 20; mL
